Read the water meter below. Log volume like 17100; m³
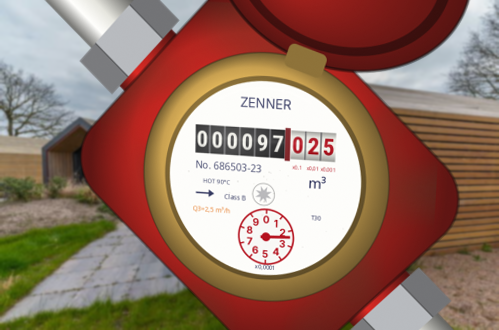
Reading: 97.0252; m³
